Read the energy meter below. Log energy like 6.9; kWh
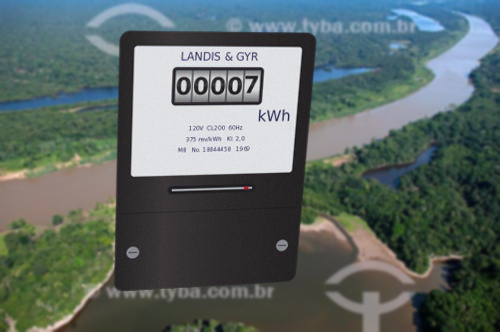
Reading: 7; kWh
